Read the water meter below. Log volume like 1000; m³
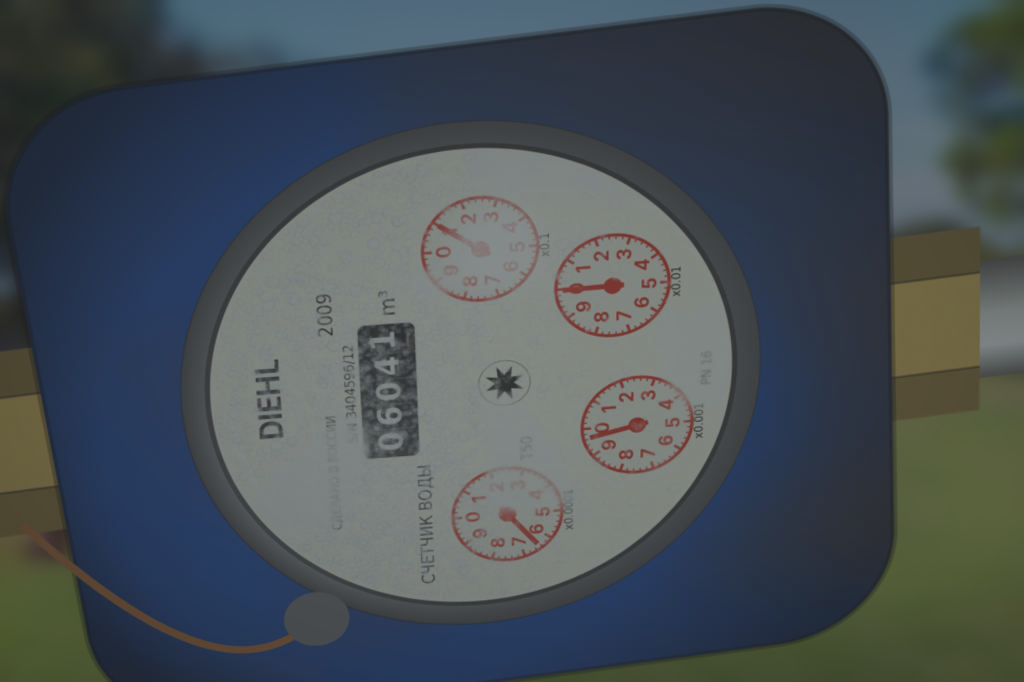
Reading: 6041.0996; m³
